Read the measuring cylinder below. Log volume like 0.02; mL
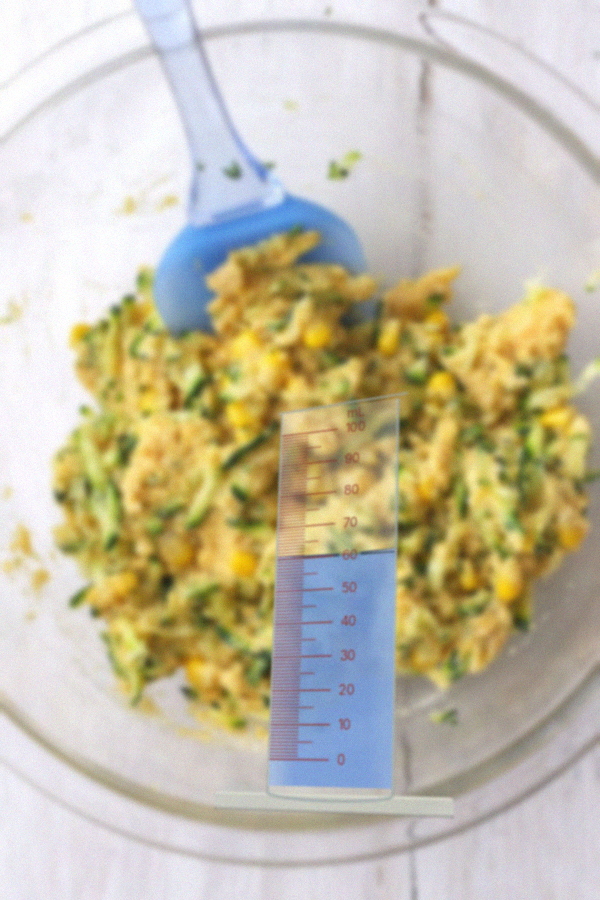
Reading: 60; mL
